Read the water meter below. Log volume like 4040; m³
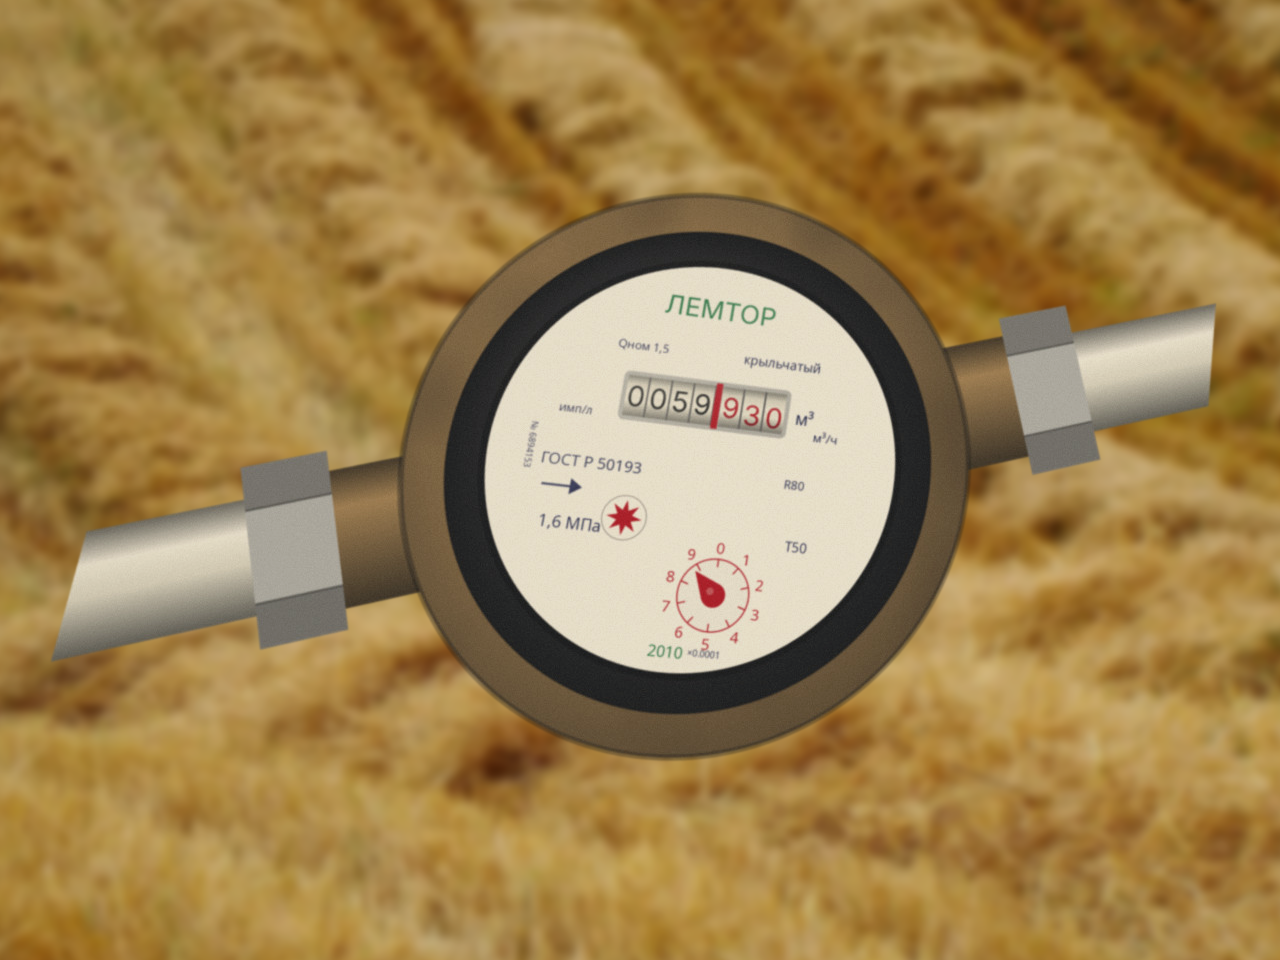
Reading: 59.9298; m³
